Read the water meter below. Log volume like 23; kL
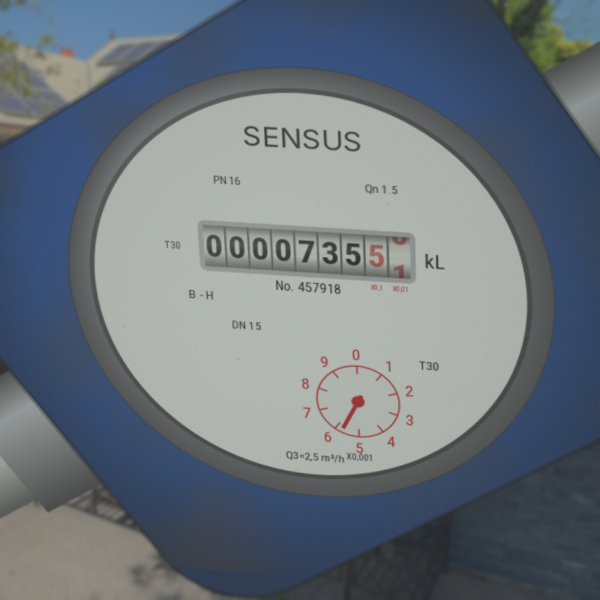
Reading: 735.505; kL
